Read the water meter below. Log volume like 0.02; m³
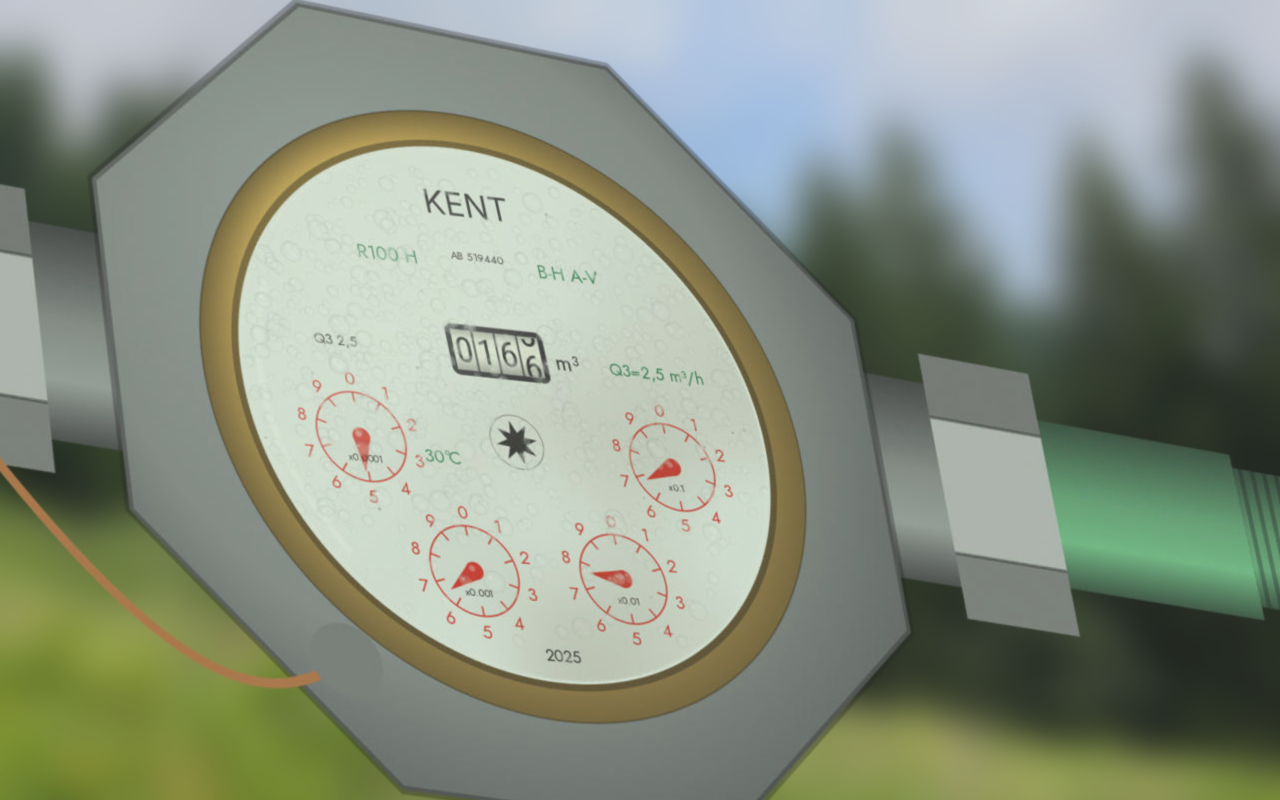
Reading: 165.6765; m³
